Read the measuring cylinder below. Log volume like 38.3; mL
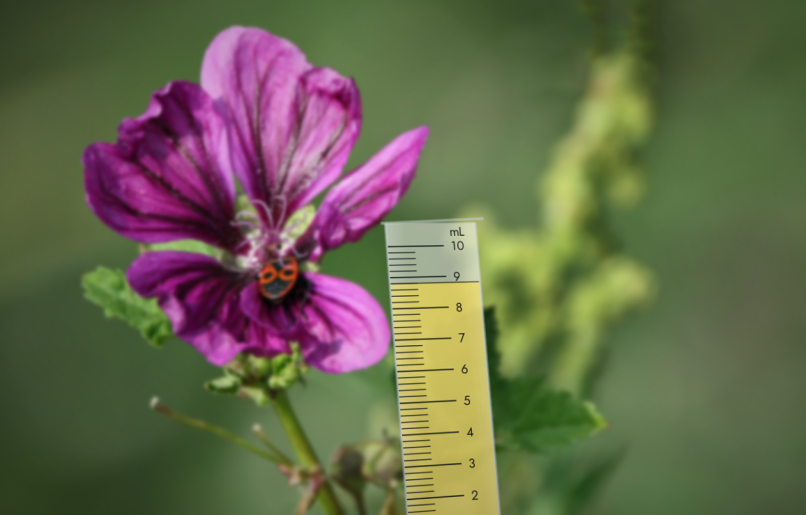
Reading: 8.8; mL
